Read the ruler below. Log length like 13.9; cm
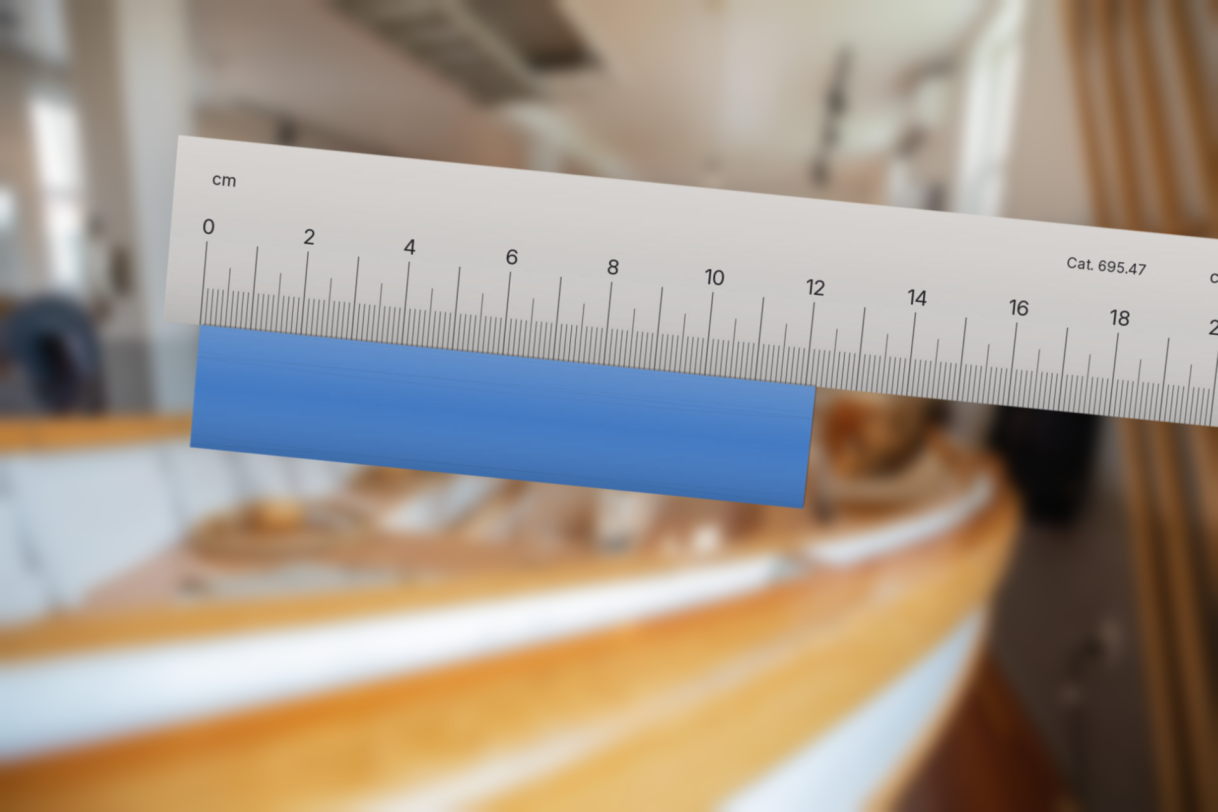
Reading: 12.2; cm
